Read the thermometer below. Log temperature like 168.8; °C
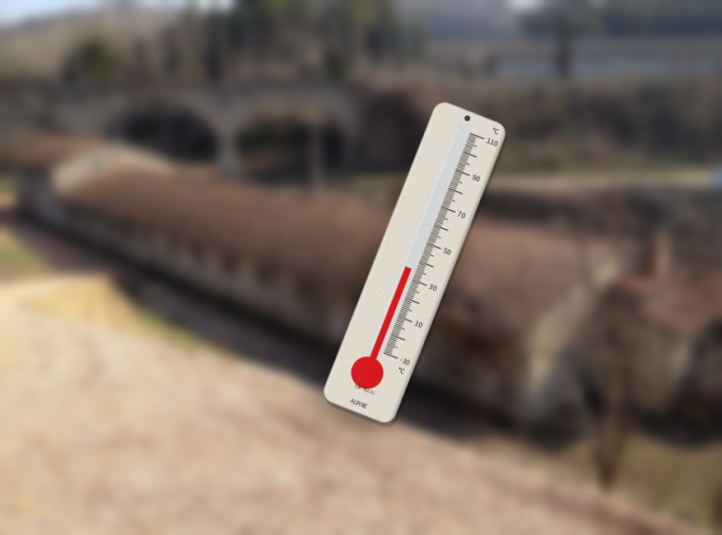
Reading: 35; °C
